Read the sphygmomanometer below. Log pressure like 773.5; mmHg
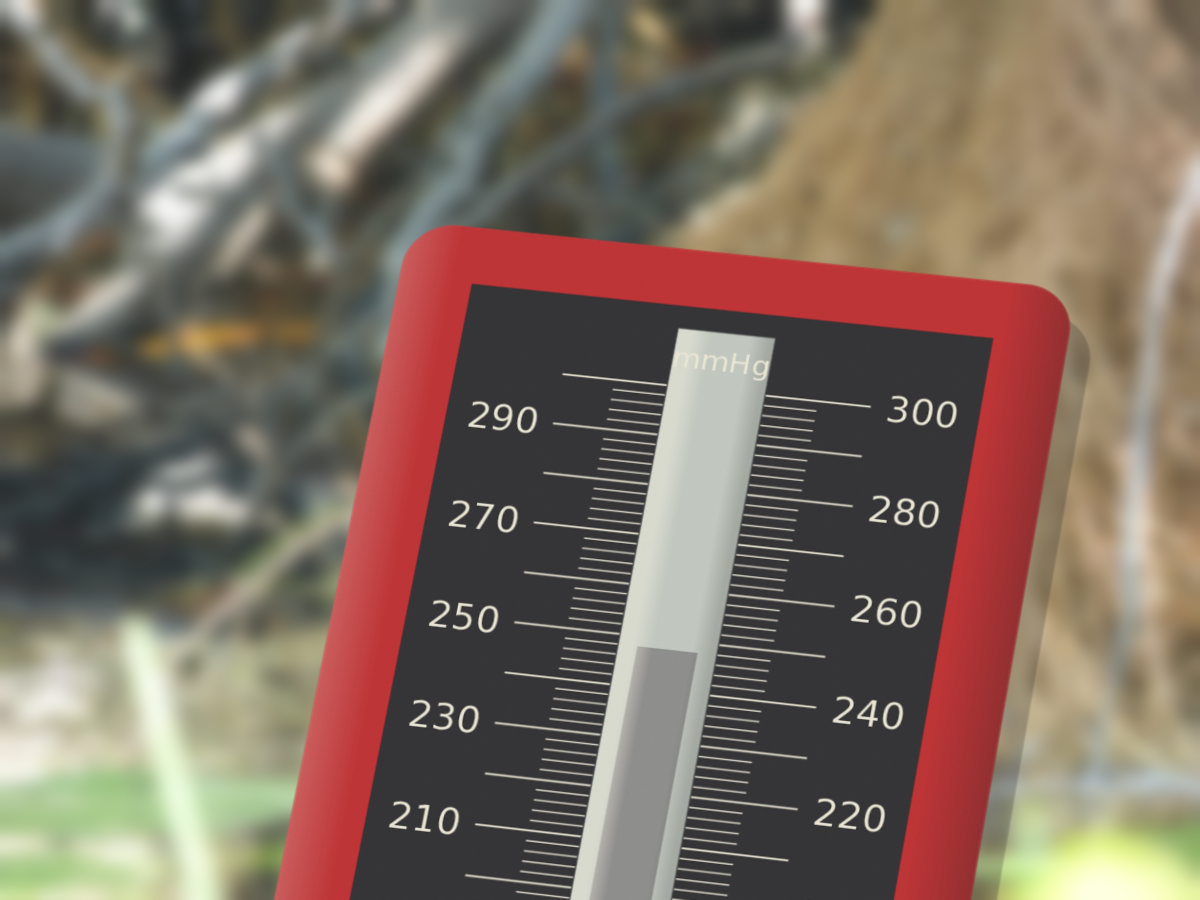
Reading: 248; mmHg
